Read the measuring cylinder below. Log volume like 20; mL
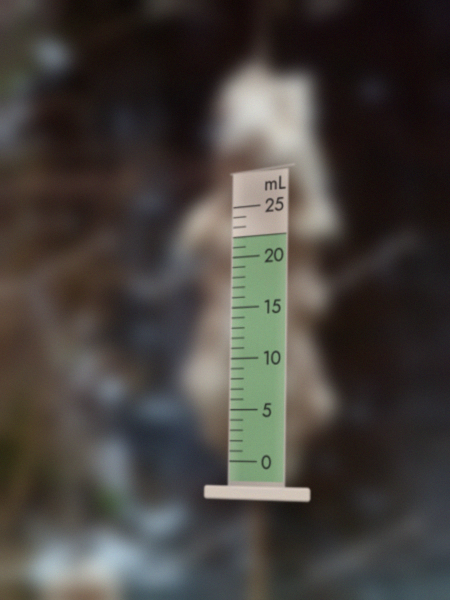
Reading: 22; mL
